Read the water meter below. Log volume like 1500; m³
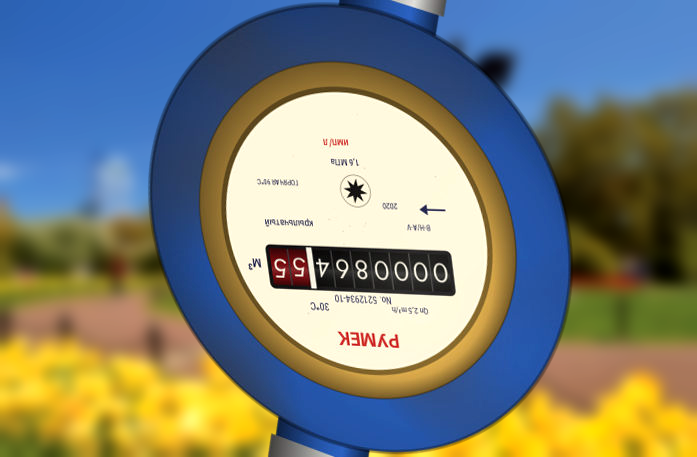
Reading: 864.55; m³
